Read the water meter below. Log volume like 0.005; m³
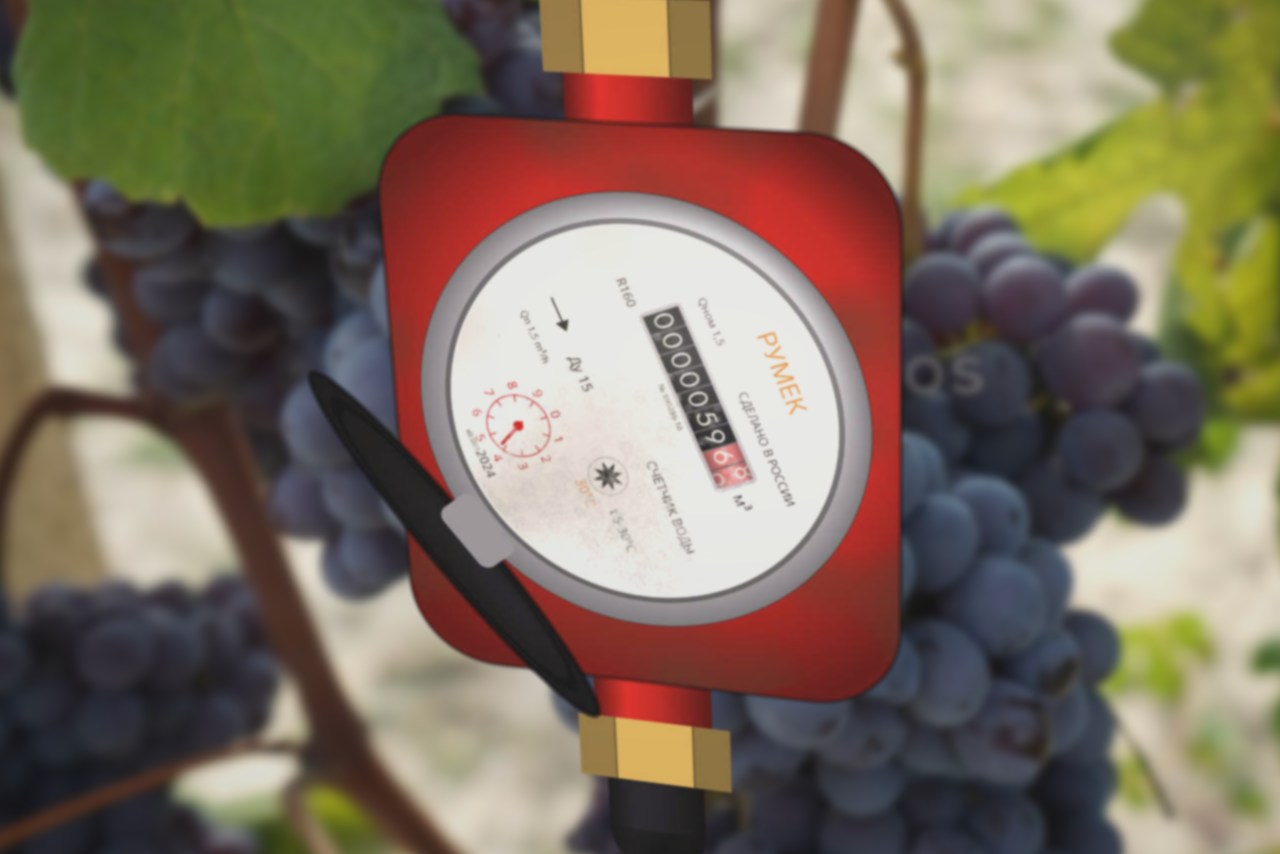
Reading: 59.684; m³
